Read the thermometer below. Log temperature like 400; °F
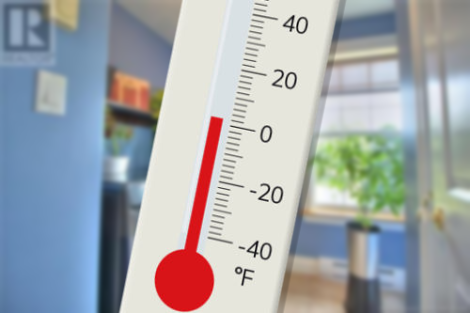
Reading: 2; °F
